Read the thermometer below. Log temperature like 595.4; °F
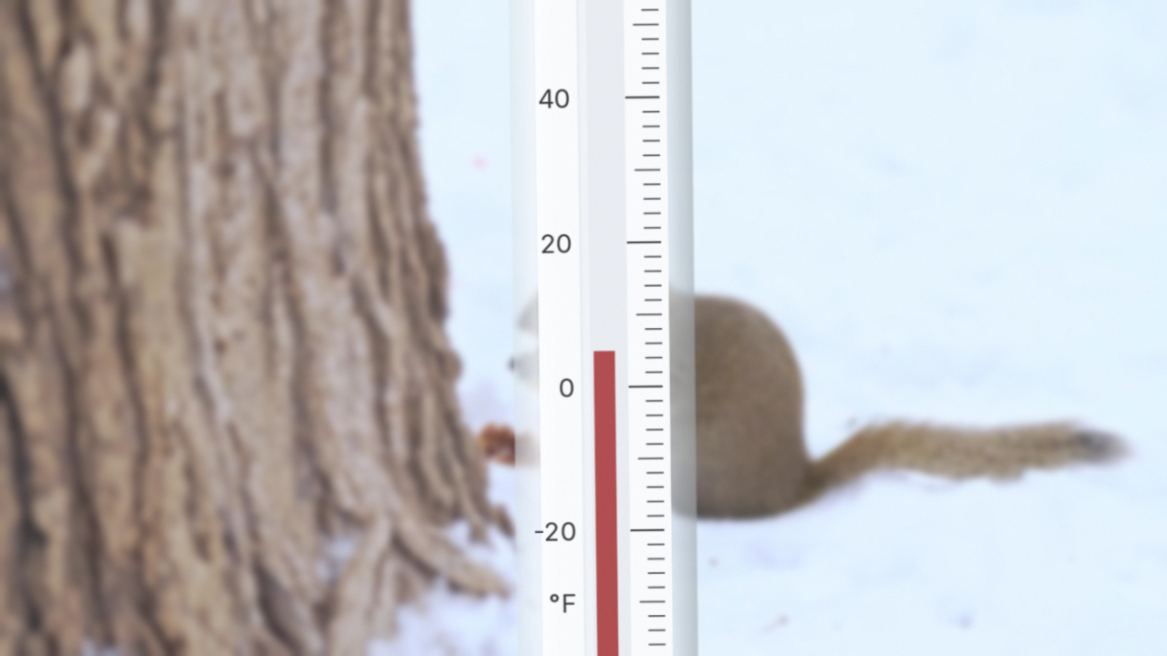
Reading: 5; °F
